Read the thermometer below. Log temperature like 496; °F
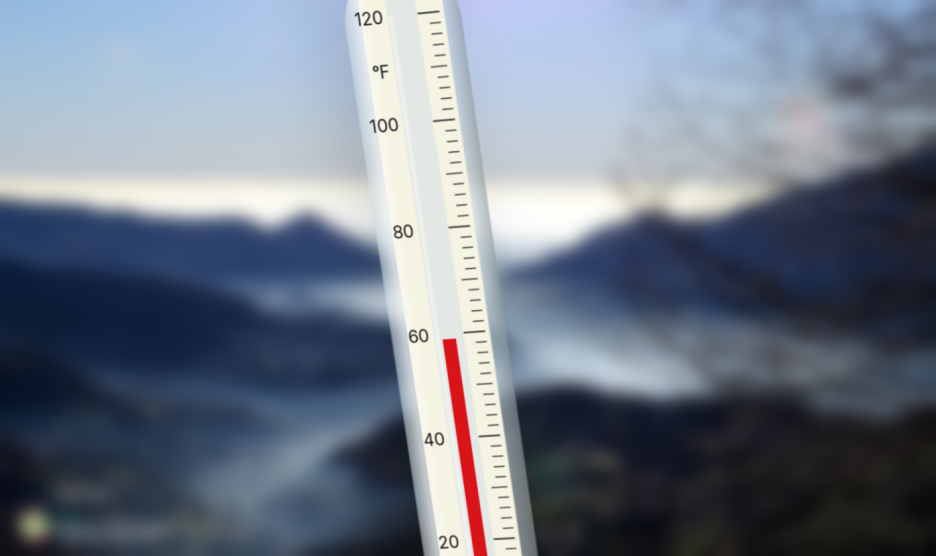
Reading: 59; °F
